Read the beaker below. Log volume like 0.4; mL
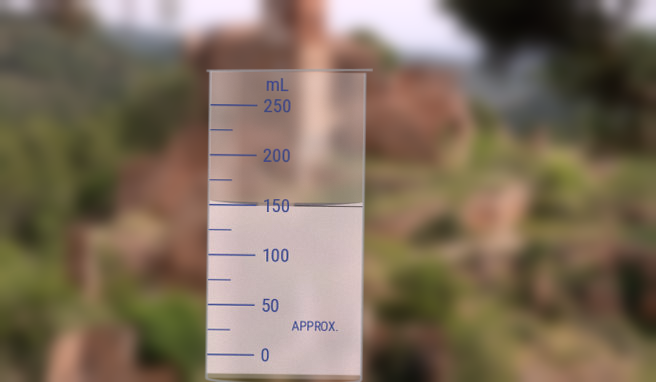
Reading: 150; mL
